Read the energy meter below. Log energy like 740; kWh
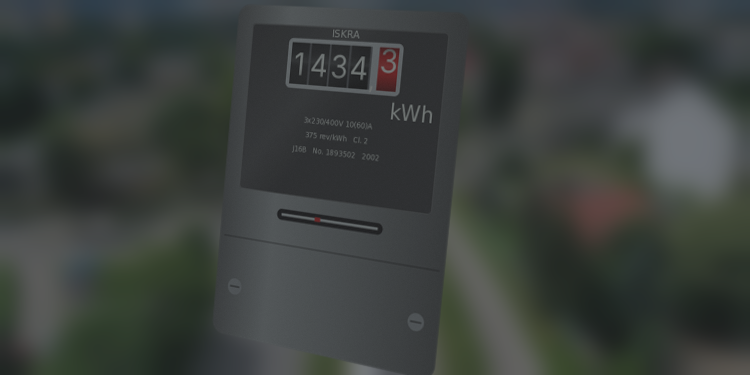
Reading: 1434.3; kWh
